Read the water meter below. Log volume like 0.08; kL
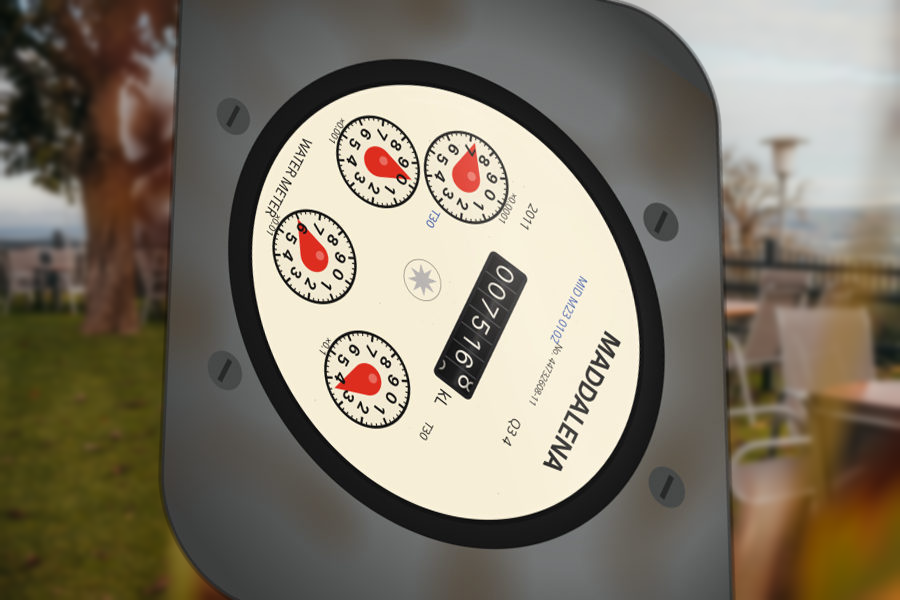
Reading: 75168.3597; kL
